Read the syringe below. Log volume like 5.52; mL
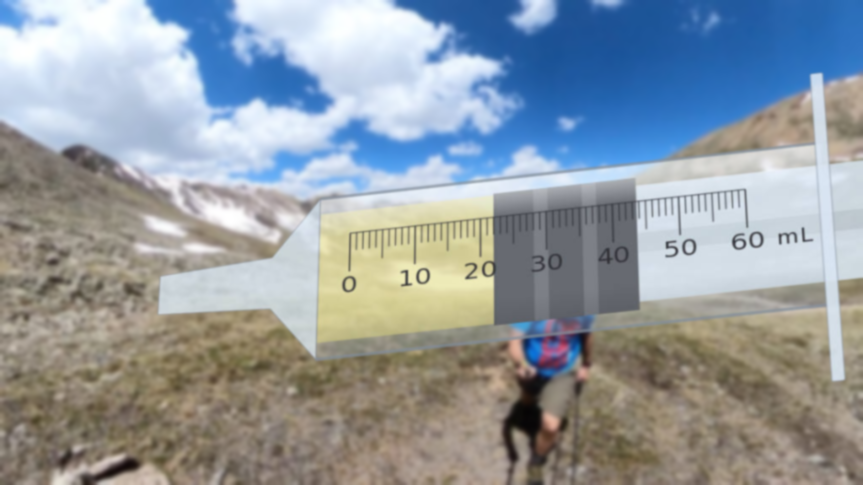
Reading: 22; mL
